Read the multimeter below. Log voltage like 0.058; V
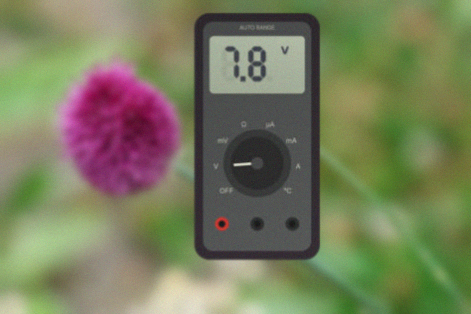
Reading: 7.8; V
